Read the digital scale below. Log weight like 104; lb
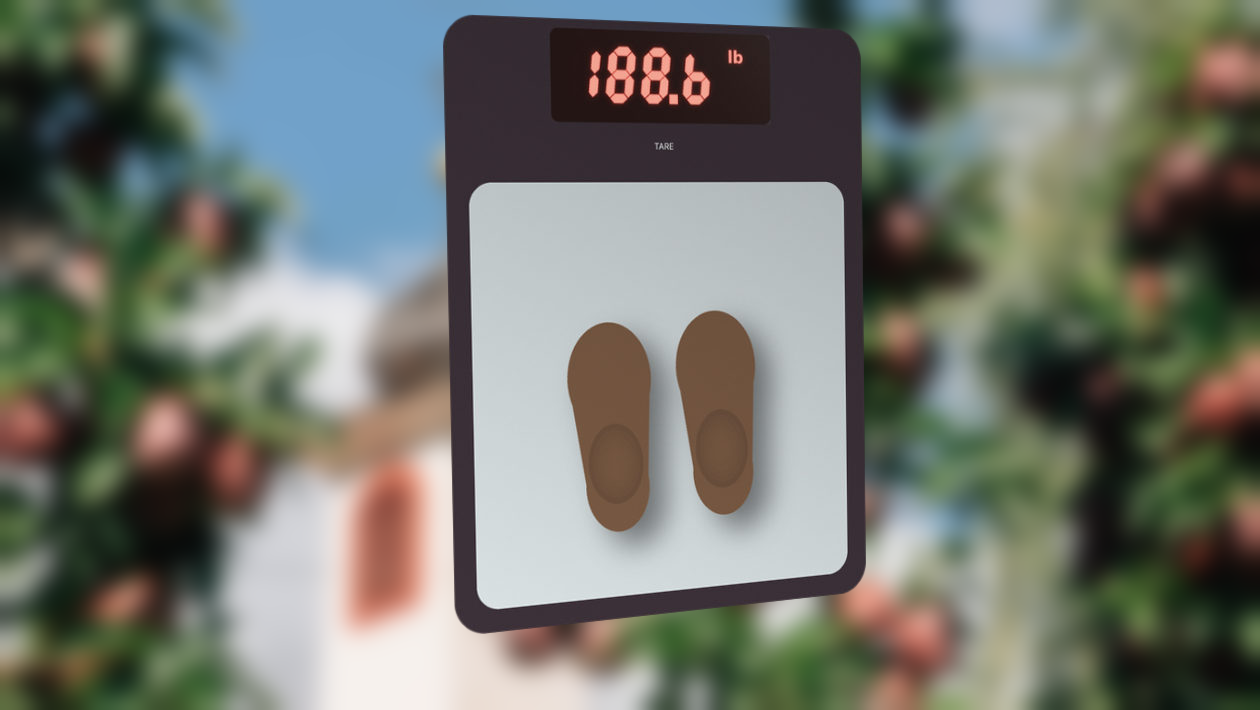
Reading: 188.6; lb
